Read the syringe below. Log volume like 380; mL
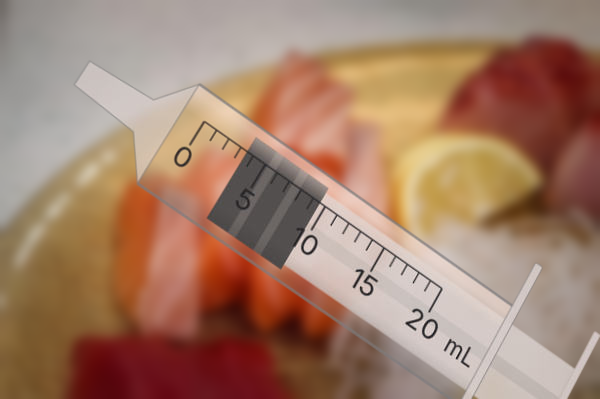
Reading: 3.5; mL
